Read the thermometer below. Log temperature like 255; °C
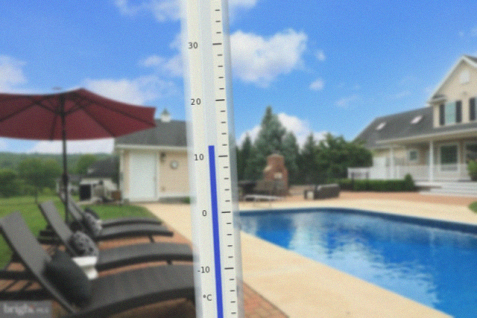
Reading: 12; °C
